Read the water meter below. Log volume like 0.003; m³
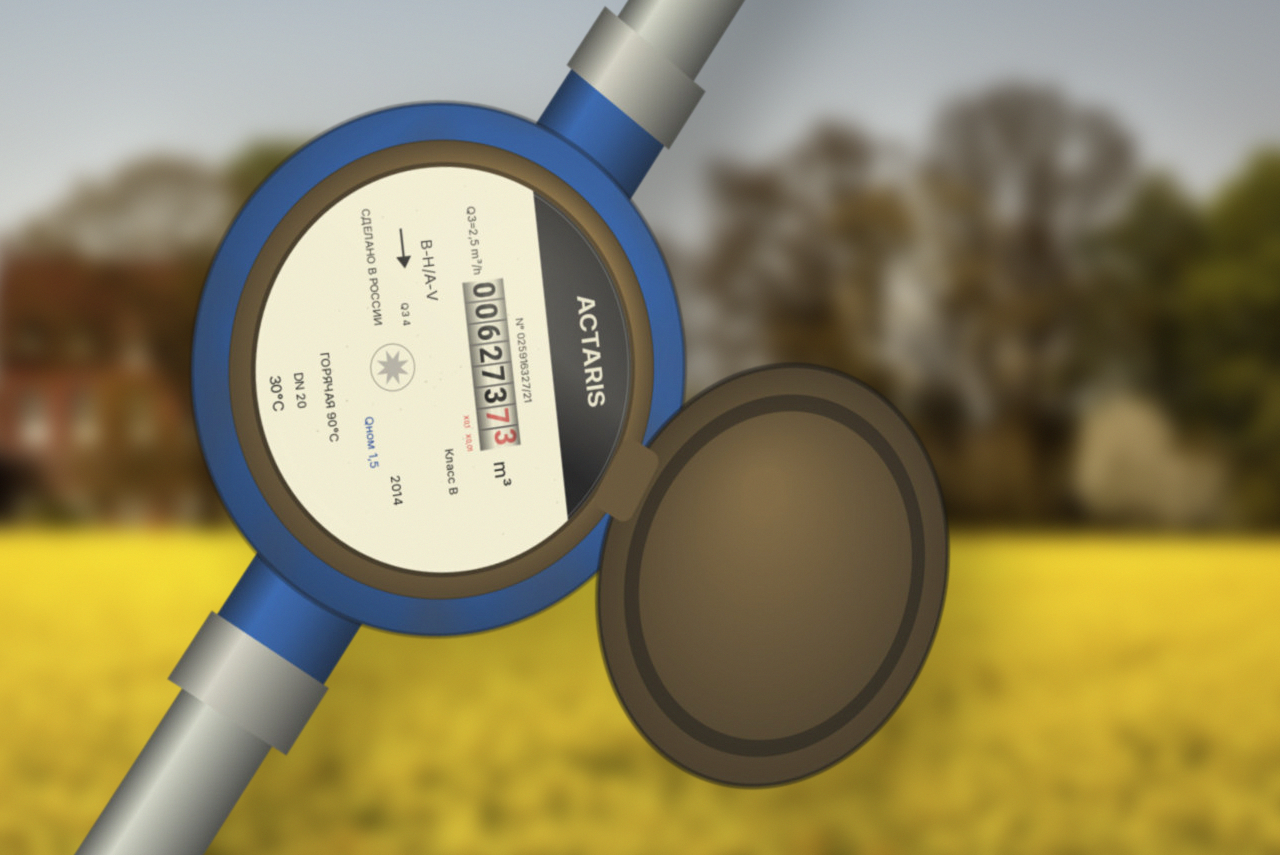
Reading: 6273.73; m³
